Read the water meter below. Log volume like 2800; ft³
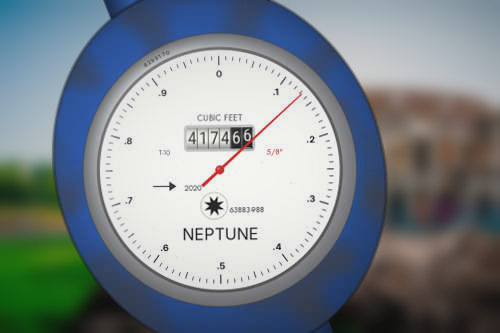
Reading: 417466.13; ft³
